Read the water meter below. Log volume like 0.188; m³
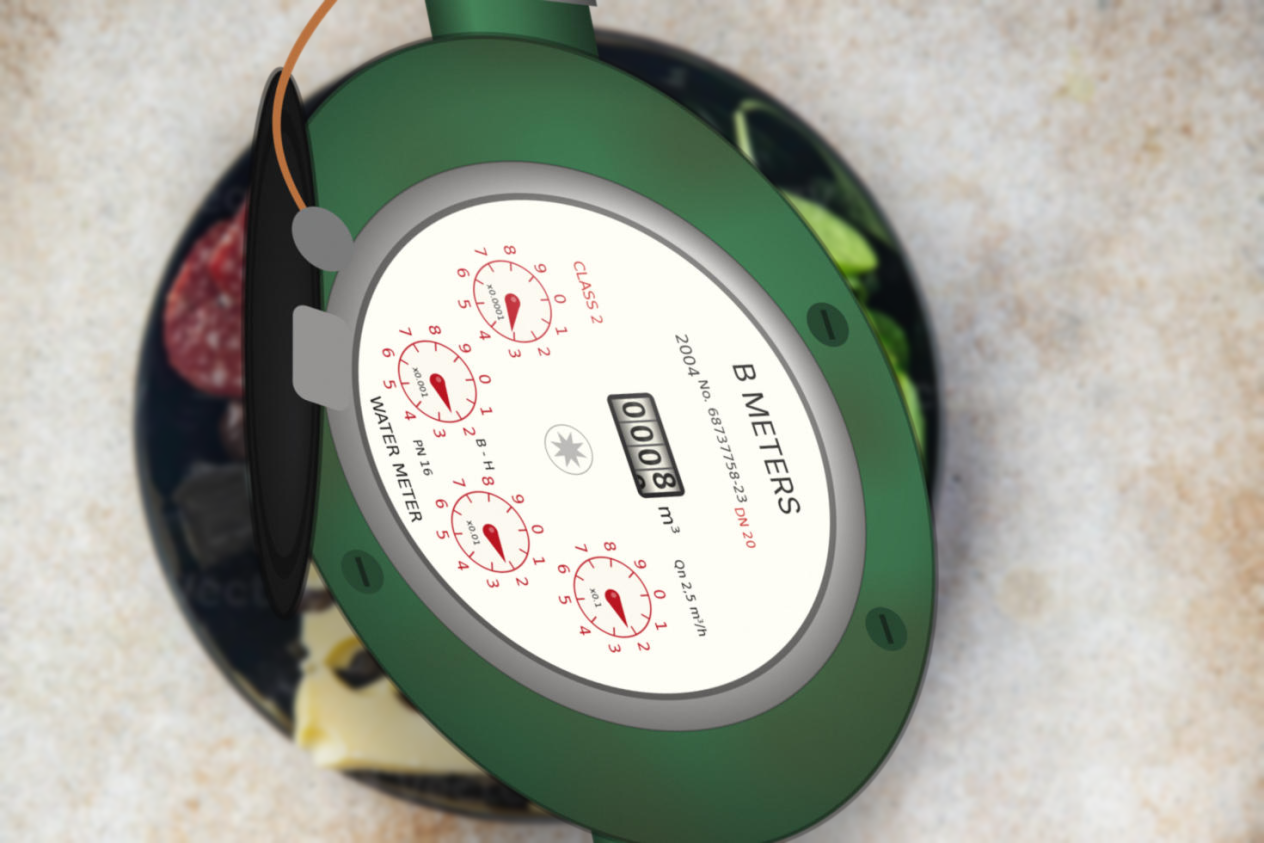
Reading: 8.2223; m³
